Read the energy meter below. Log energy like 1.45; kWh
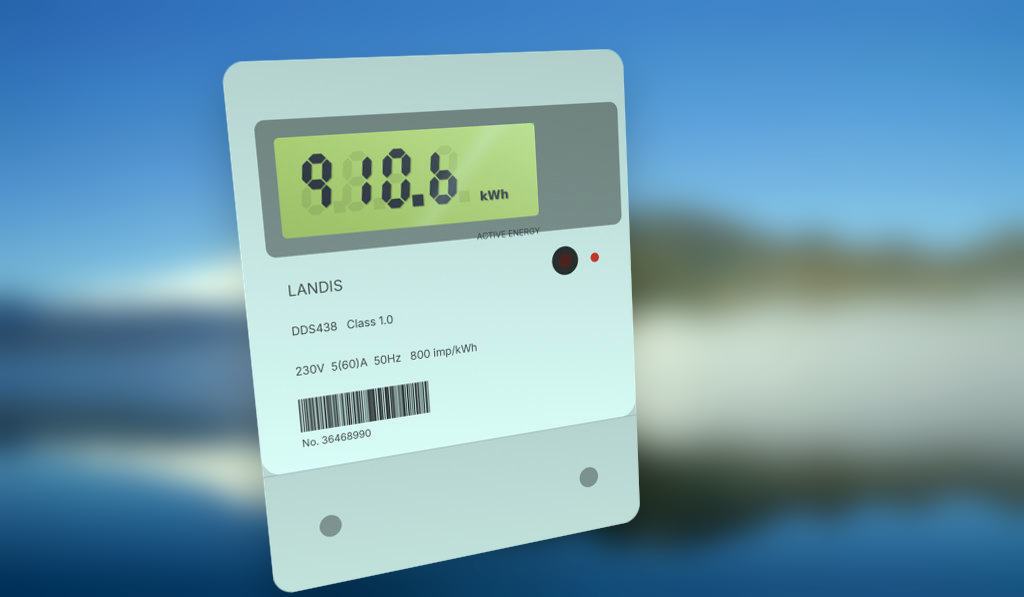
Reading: 910.6; kWh
